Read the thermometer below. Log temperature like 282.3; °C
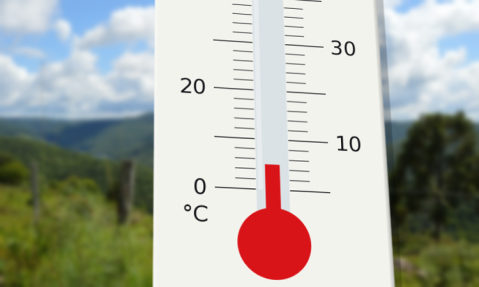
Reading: 5; °C
